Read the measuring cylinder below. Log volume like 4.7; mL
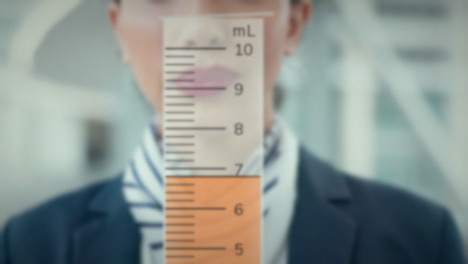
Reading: 6.8; mL
